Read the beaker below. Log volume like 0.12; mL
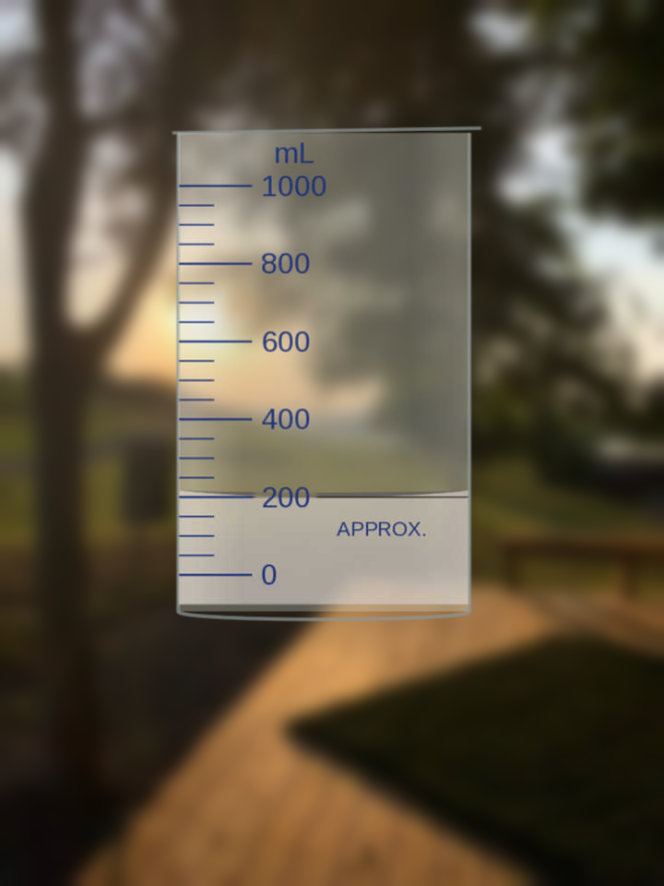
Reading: 200; mL
